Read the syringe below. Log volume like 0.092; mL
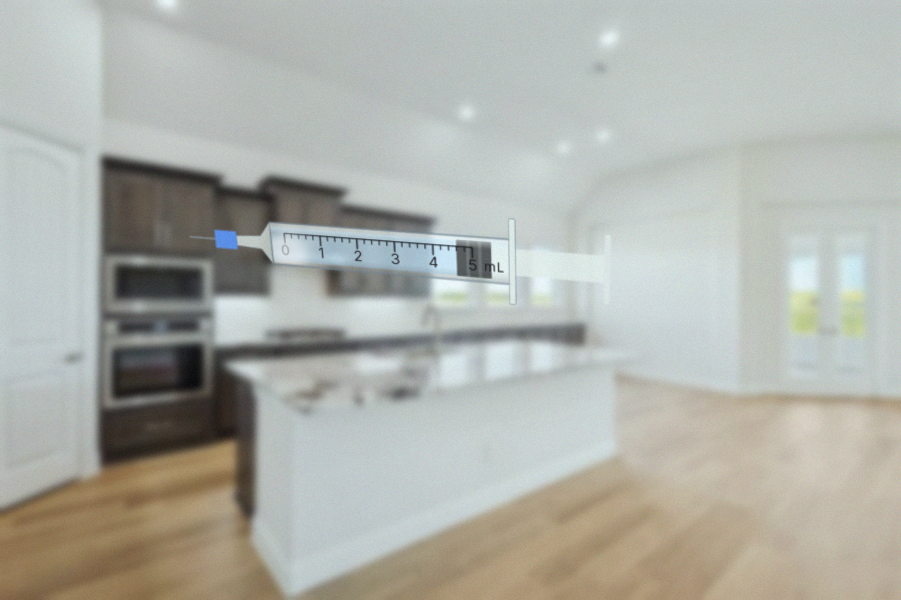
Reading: 4.6; mL
